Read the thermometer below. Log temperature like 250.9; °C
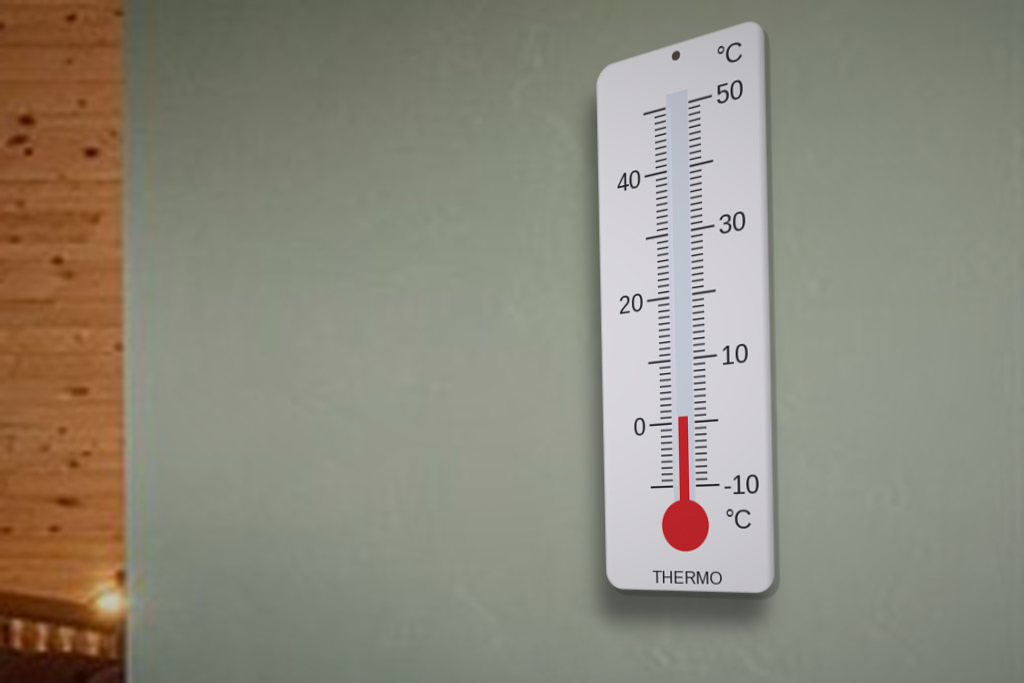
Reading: 1; °C
